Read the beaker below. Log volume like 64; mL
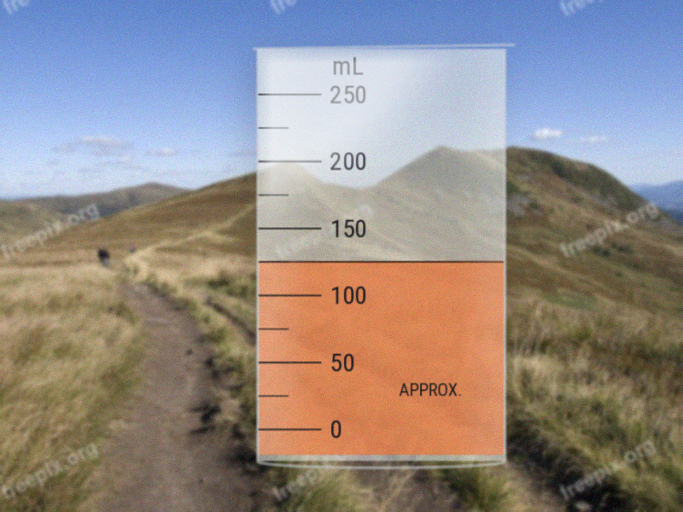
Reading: 125; mL
